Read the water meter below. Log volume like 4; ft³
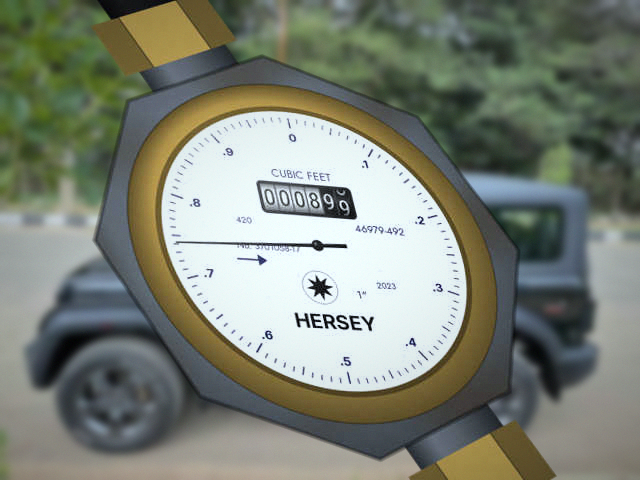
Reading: 898.74; ft³
